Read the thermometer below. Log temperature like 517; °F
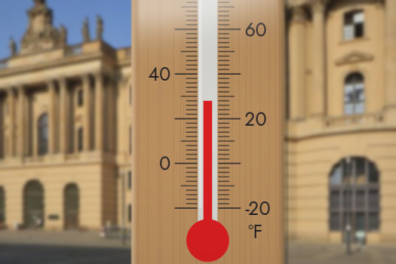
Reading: 28; °F
